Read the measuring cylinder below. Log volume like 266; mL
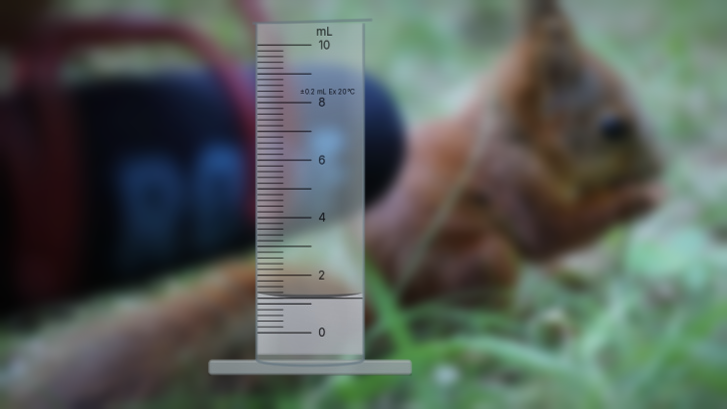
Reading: 1.2; mL
